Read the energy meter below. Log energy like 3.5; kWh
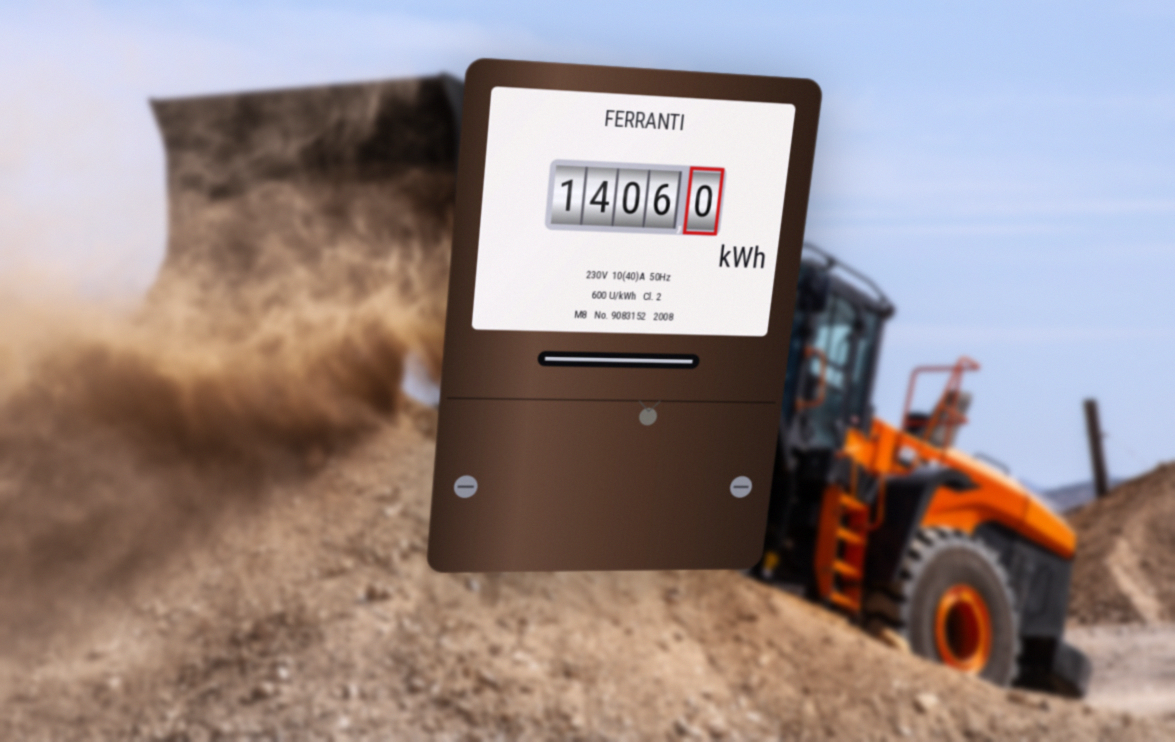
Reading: 1406.0; kWh
